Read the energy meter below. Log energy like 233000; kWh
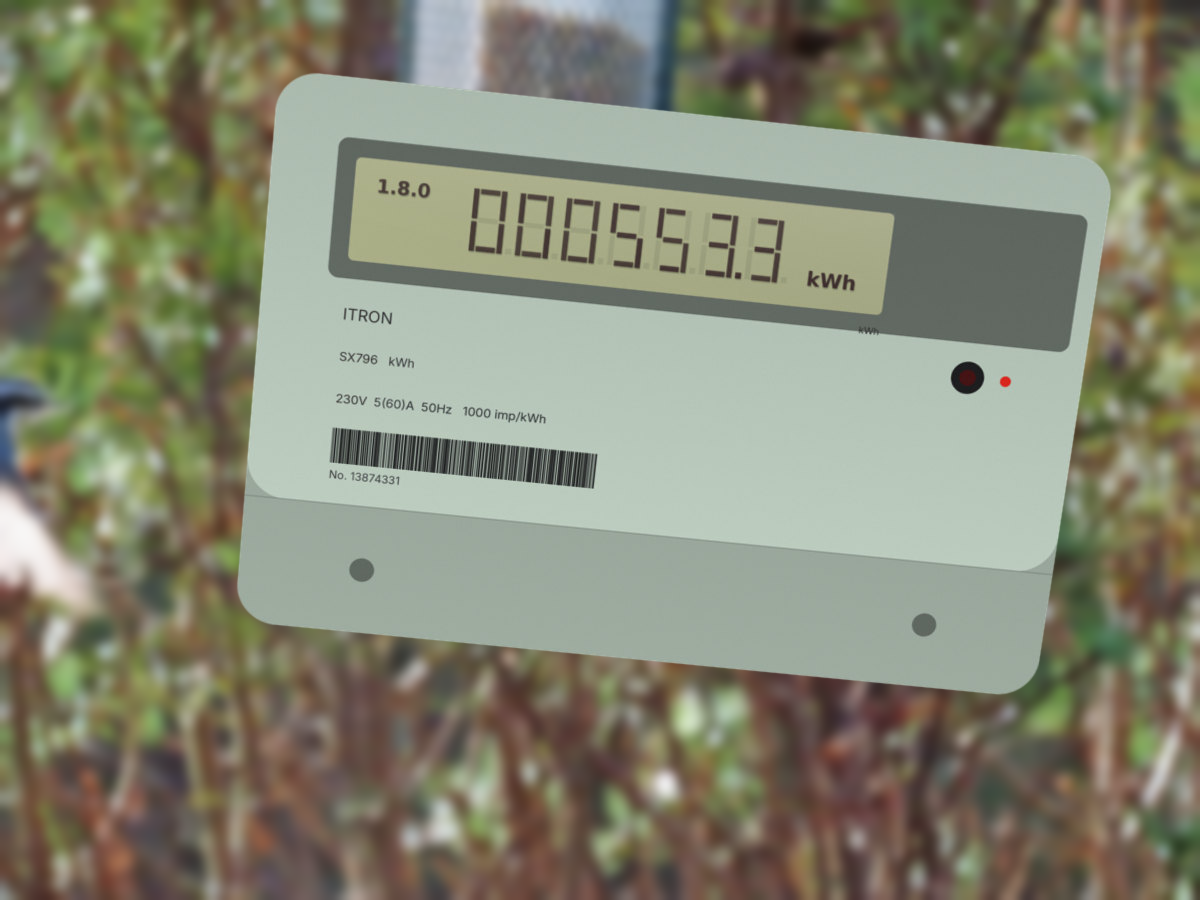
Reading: 553.3; kWh
